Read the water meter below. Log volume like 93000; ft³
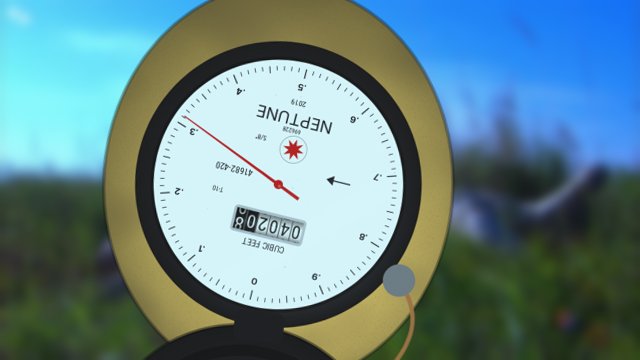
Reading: 40208.31; ft³
